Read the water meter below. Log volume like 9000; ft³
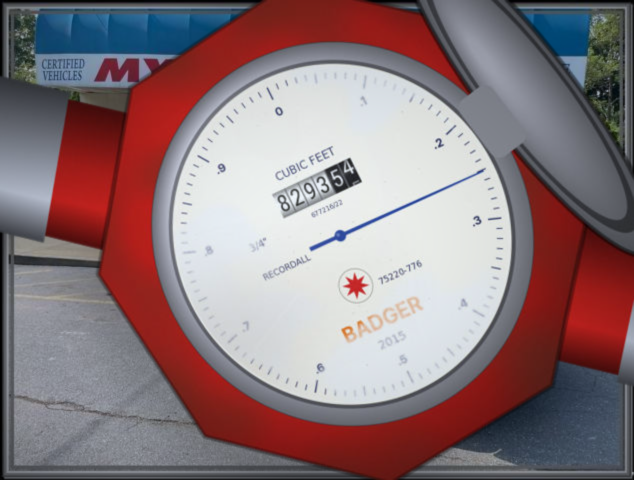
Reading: 829354.25; ft³
